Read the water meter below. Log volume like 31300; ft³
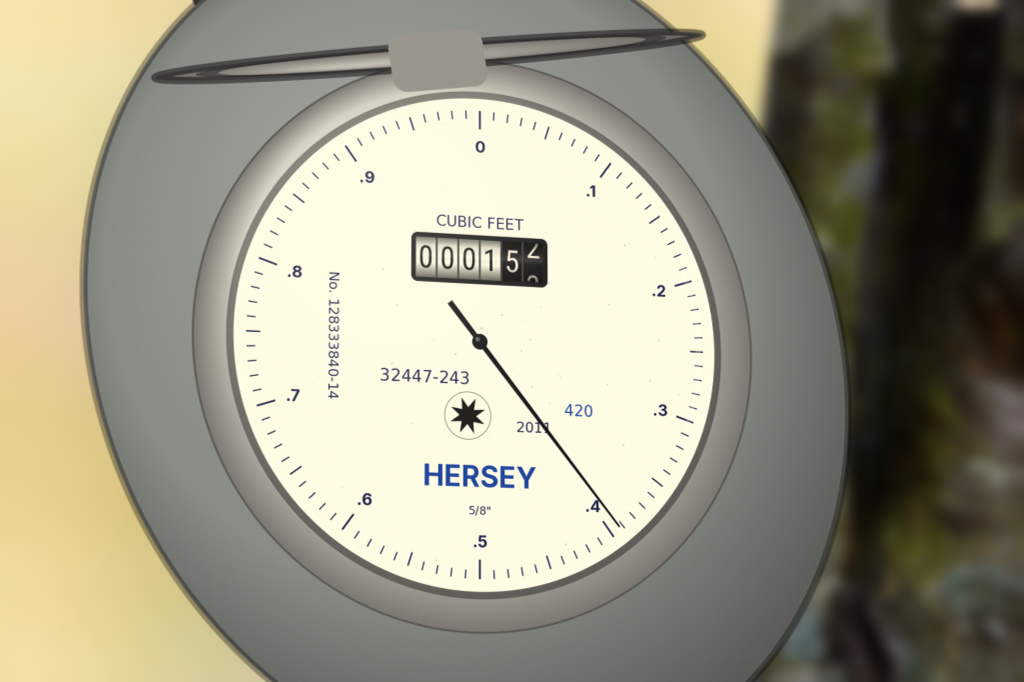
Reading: 152.39; ft³
